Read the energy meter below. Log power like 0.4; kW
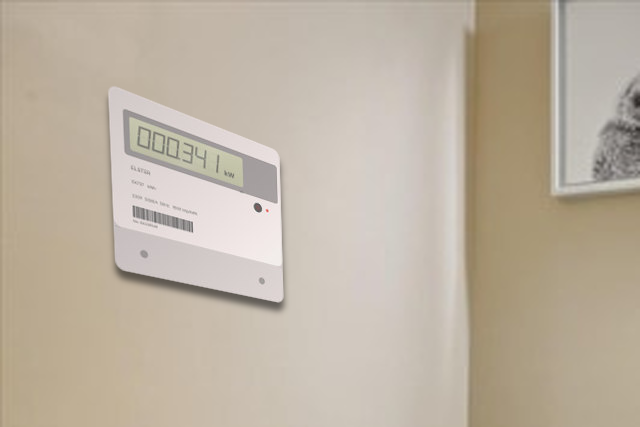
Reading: 0.341; kW
